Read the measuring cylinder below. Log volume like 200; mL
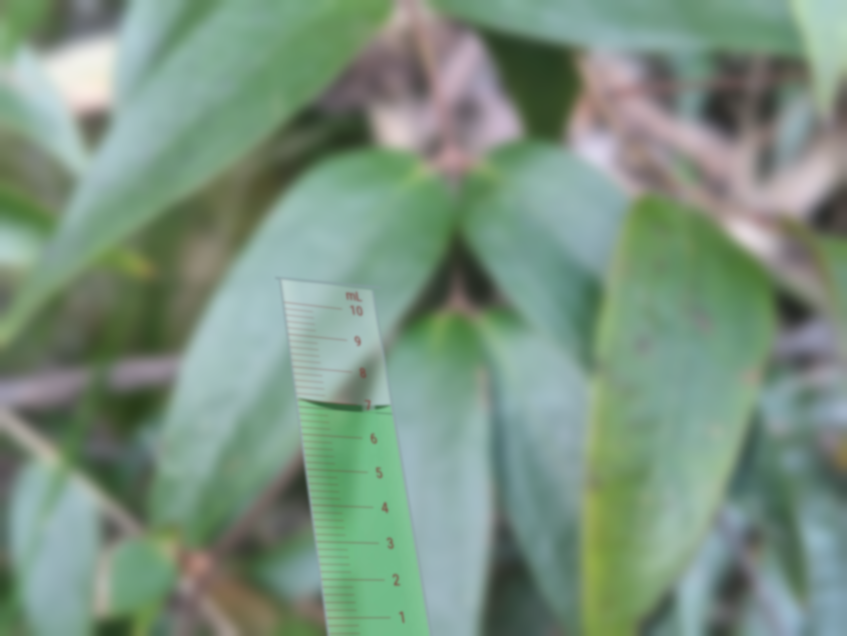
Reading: 6.8; mL
